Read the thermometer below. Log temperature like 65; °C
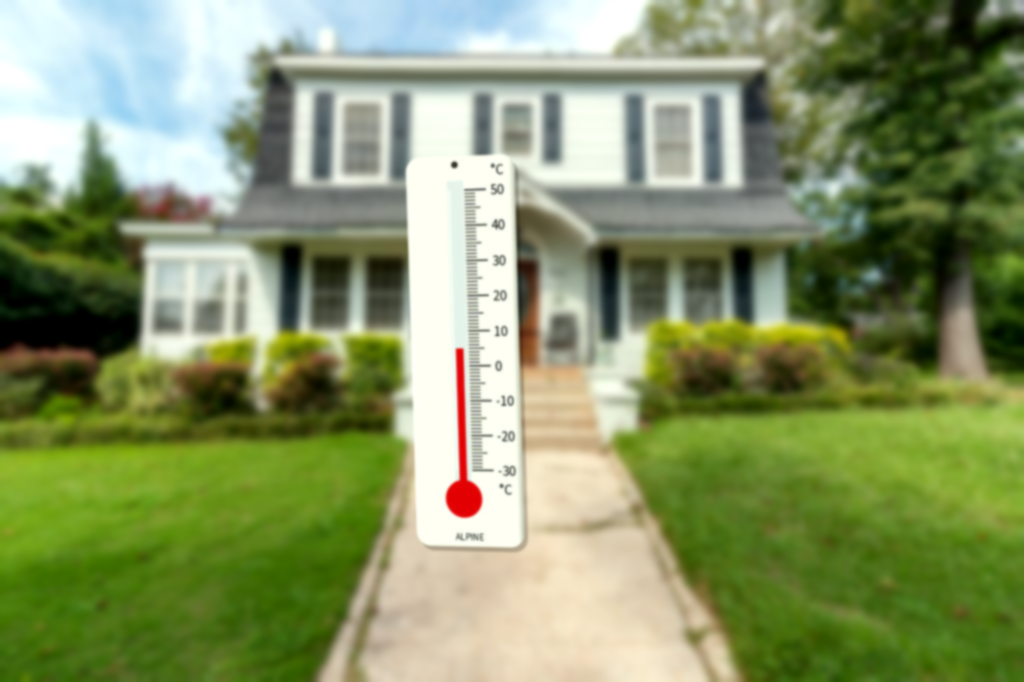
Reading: 5; °C
